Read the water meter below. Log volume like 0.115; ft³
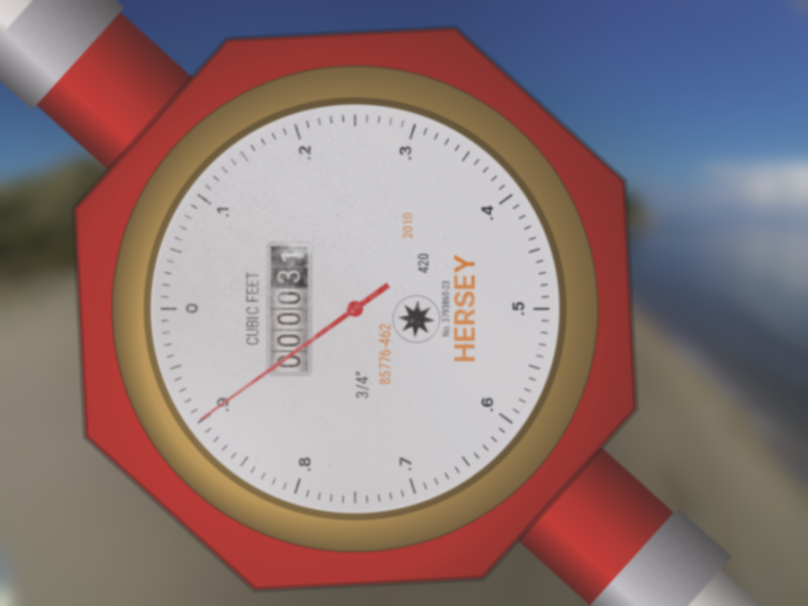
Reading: 30.90; ft³
